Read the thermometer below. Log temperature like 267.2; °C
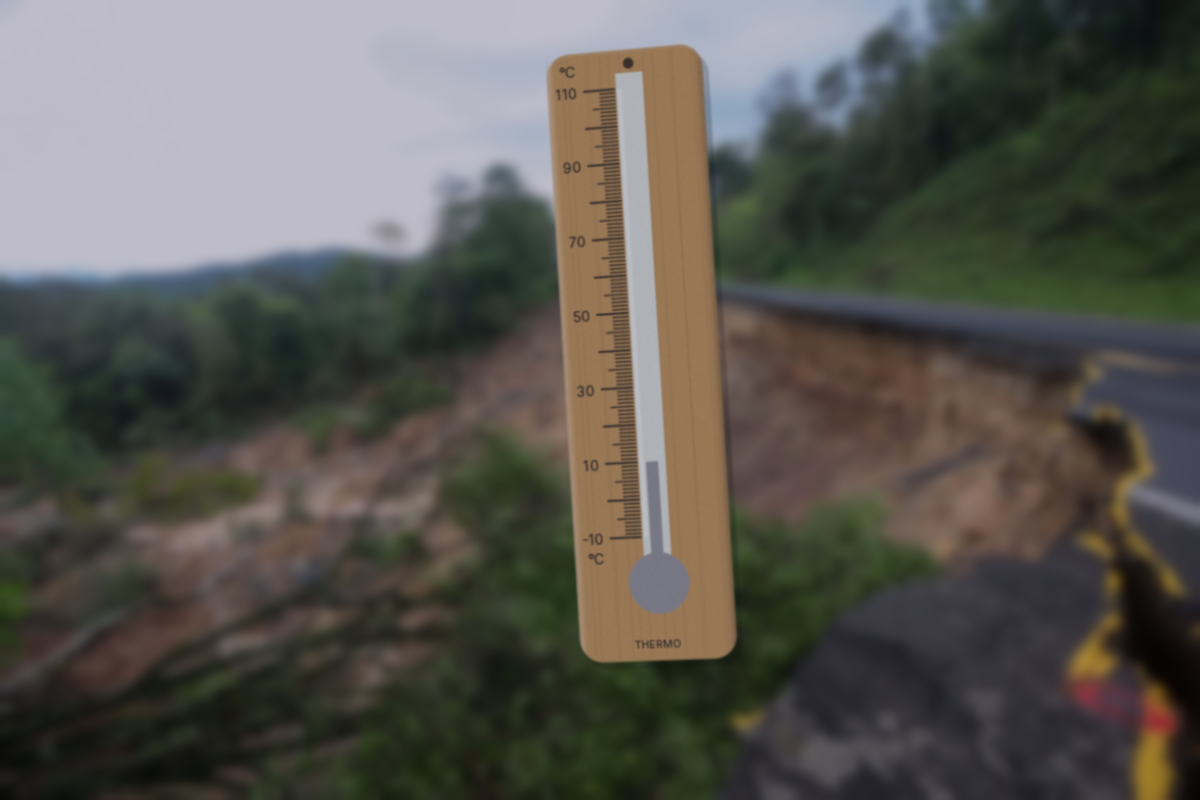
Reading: 10; °C
